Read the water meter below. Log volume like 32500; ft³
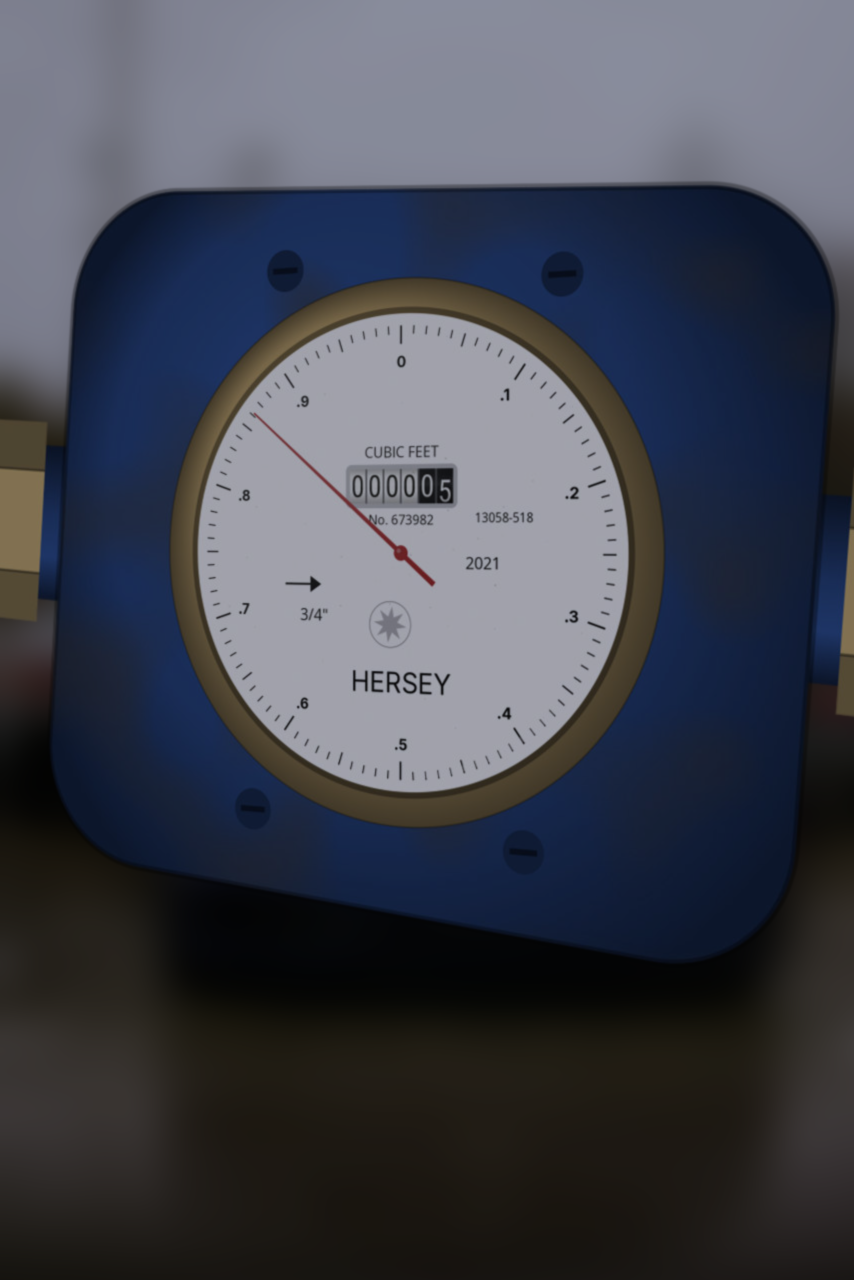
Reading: 4.86; ft³
